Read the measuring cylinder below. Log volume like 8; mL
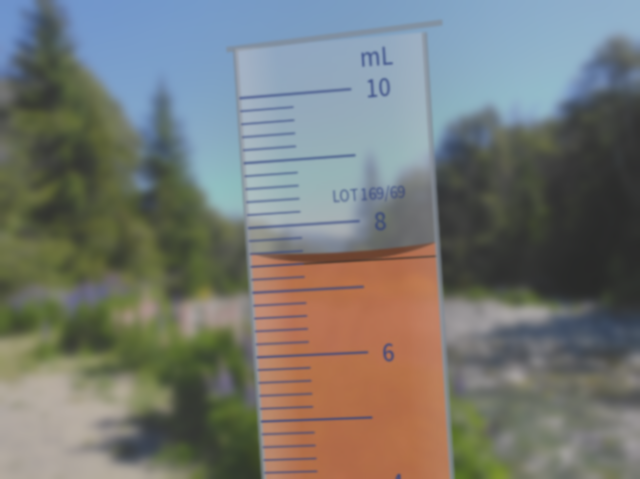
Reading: 7.4; mL
